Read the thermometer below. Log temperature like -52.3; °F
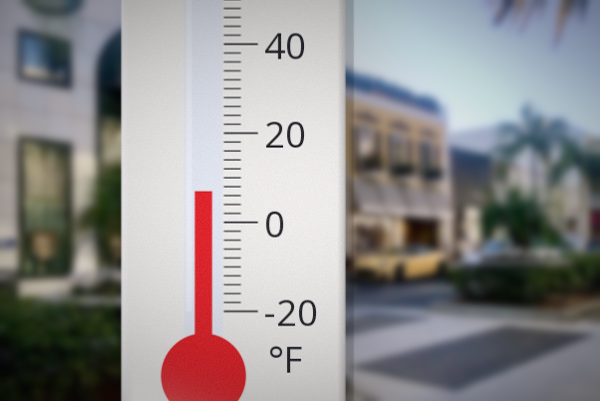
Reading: 7; °F
